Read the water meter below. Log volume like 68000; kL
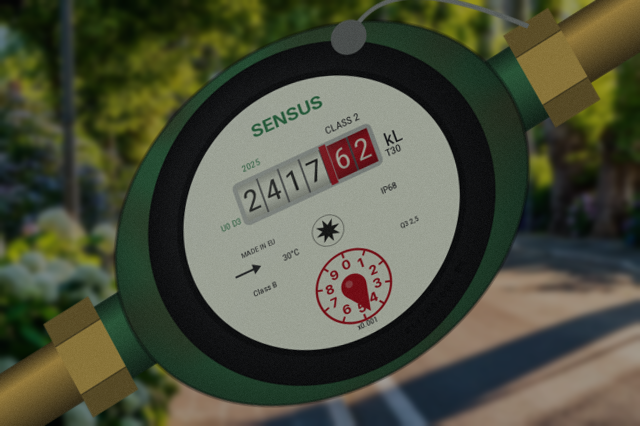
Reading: 2417.624; kL
